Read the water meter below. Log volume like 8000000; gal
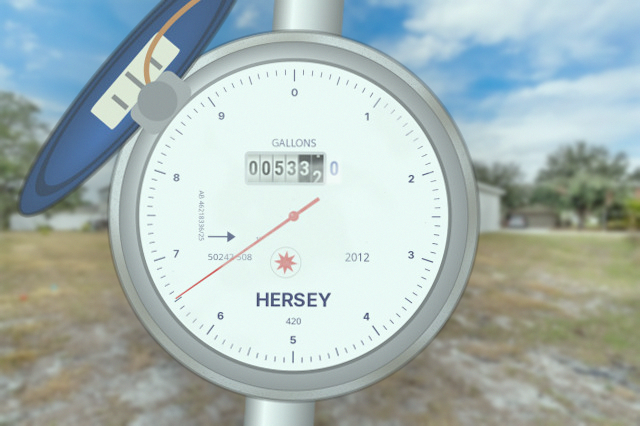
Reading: 53316.5; gal
